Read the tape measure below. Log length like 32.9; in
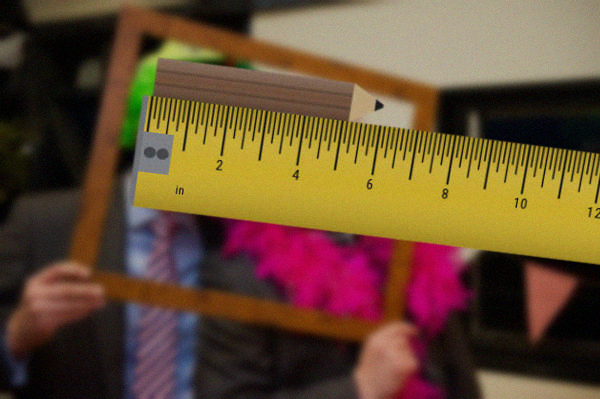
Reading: 6; in
